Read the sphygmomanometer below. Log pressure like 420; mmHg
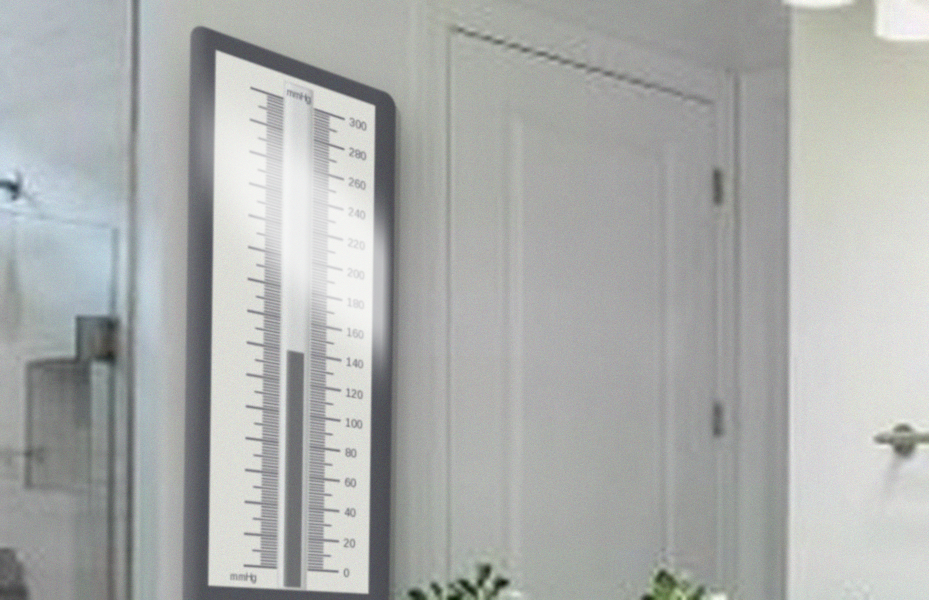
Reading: 140; mmHg
